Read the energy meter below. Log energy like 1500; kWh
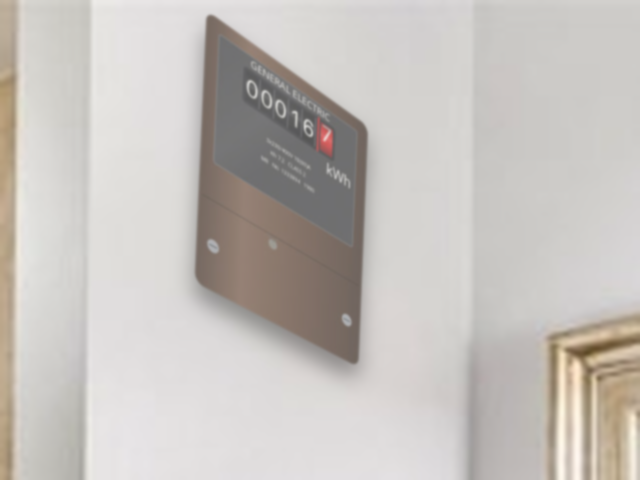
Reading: 16.7; kWh
